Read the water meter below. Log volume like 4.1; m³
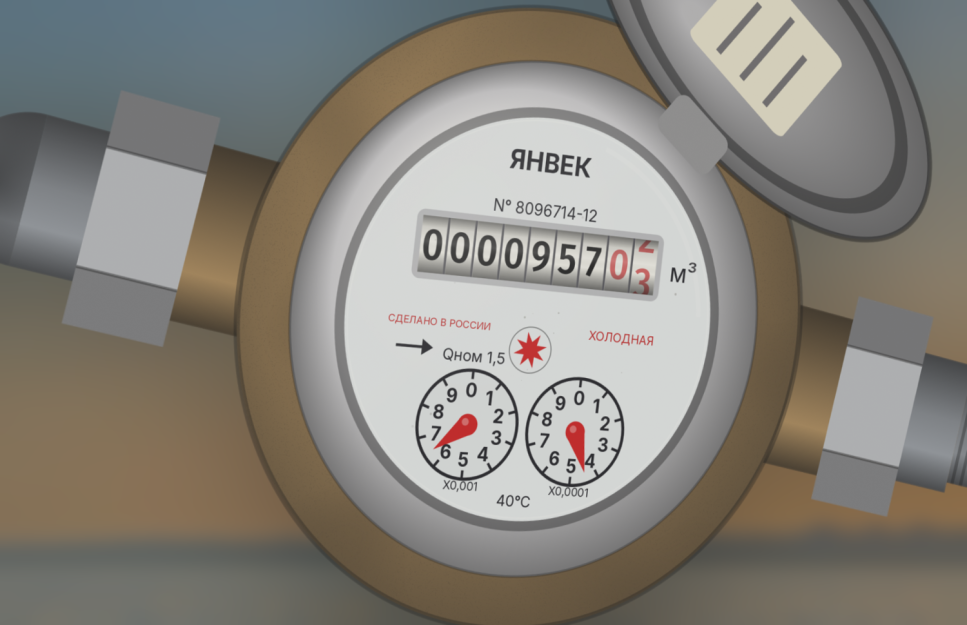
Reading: 957.0264; m³
